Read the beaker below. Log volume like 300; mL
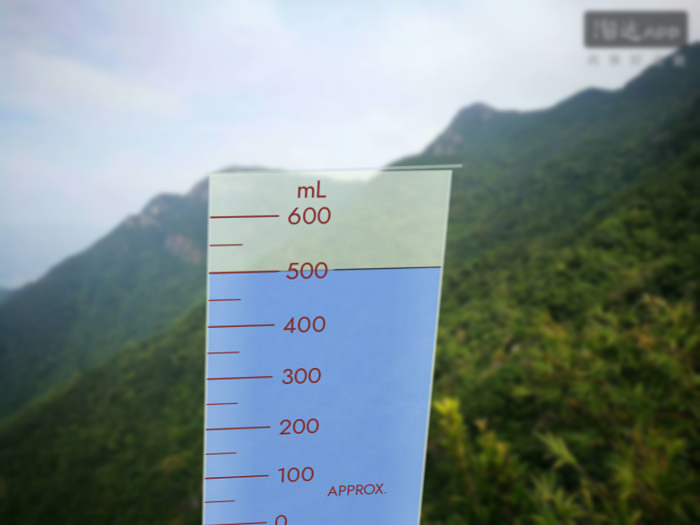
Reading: 500; mL
